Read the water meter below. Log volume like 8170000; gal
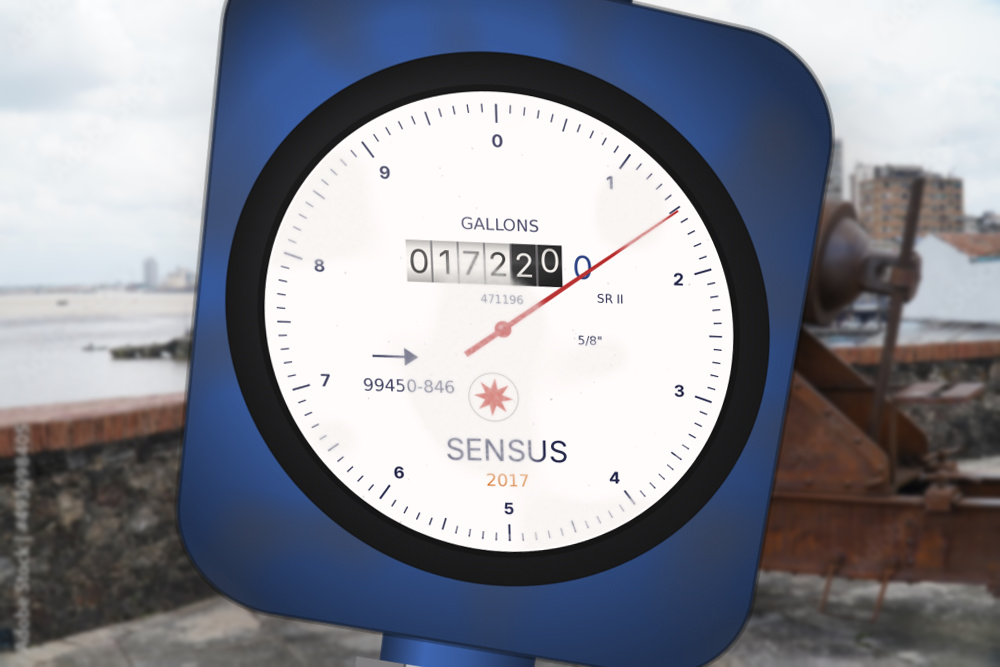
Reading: 172201.5; gal
